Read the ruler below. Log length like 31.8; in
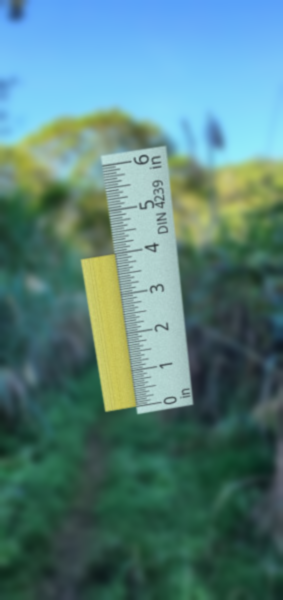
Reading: 4; in
